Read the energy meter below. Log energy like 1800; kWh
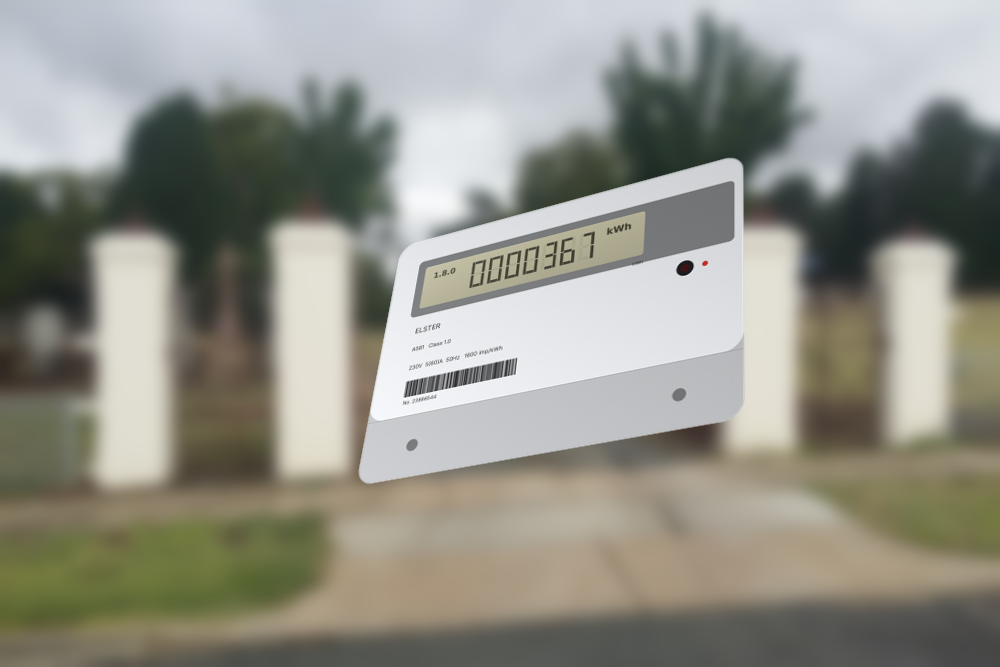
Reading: 367; kWh
